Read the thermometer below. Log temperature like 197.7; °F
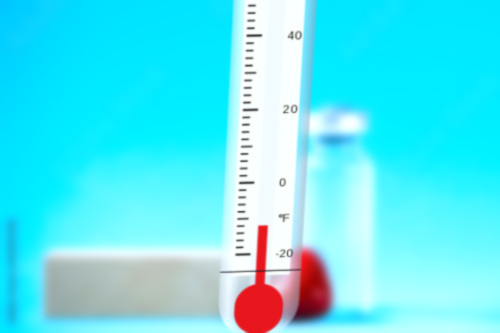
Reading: -12; °F
